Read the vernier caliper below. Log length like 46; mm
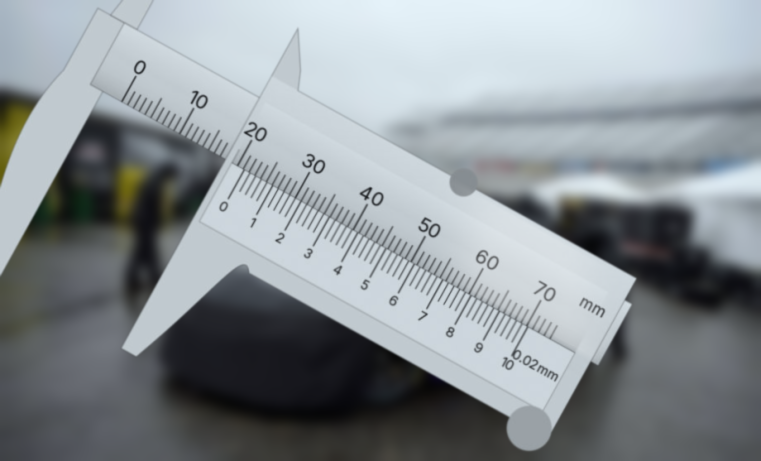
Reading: 21.2; mm
